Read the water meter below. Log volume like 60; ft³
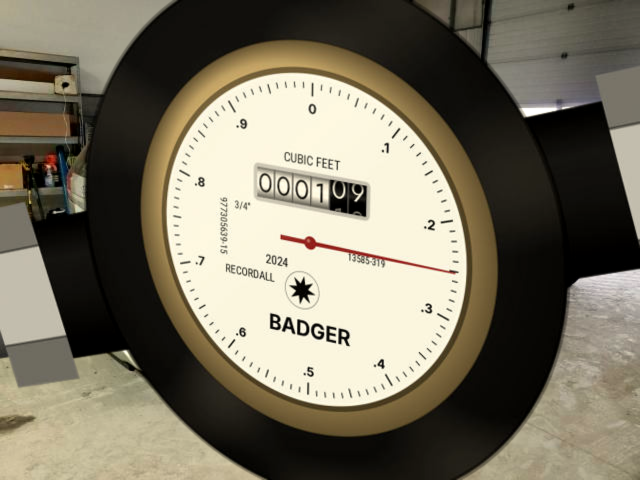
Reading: 109.25; ft³
